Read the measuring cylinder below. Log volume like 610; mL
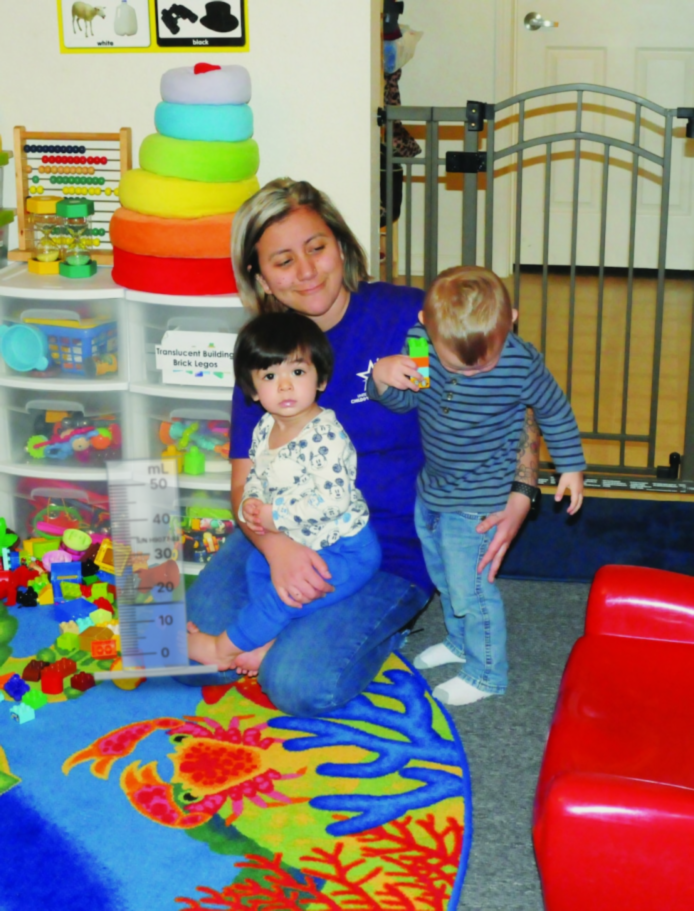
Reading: 15; mL
